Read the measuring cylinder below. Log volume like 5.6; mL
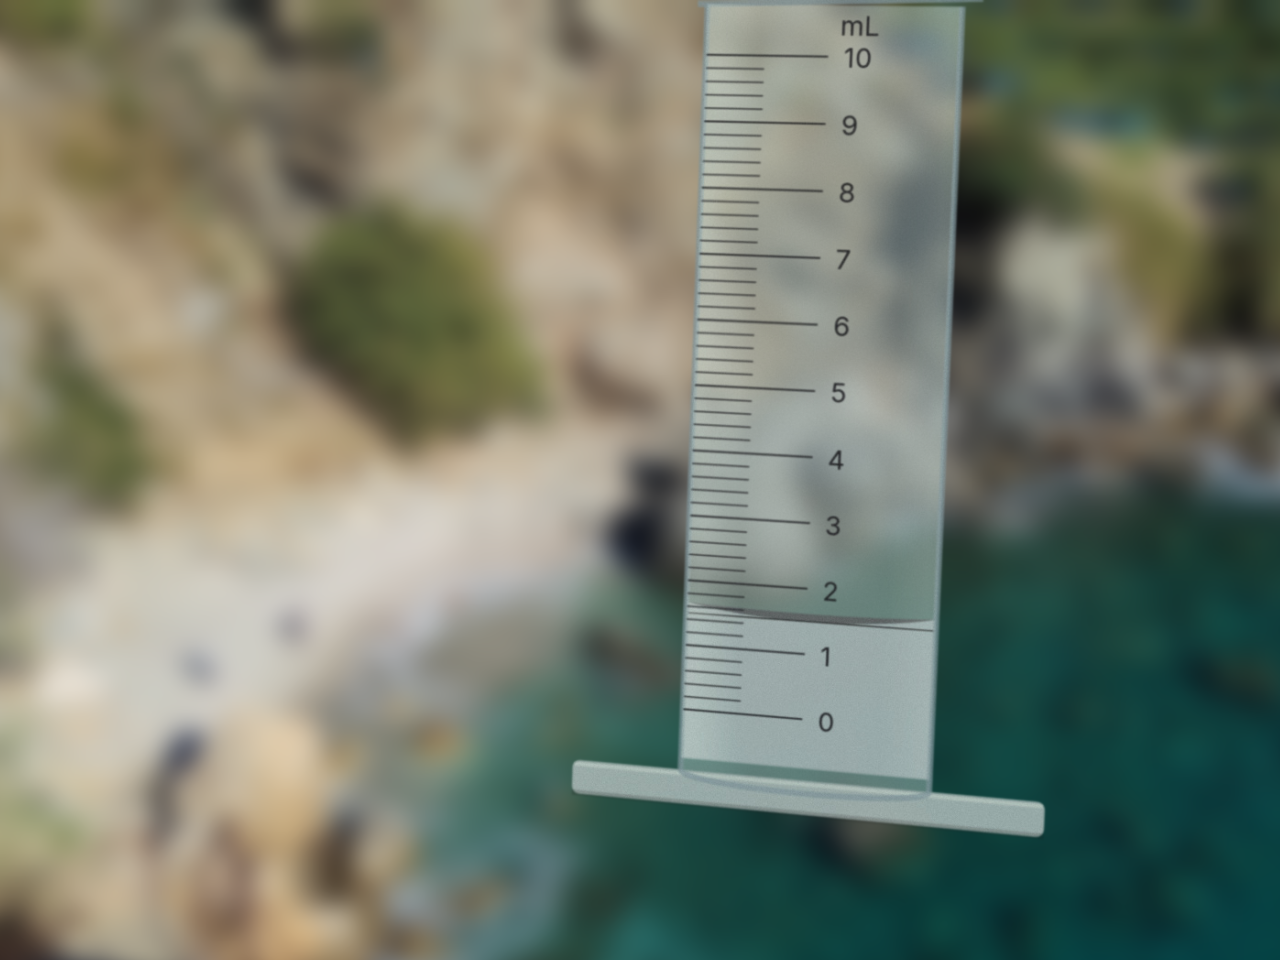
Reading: 1.5; mL
